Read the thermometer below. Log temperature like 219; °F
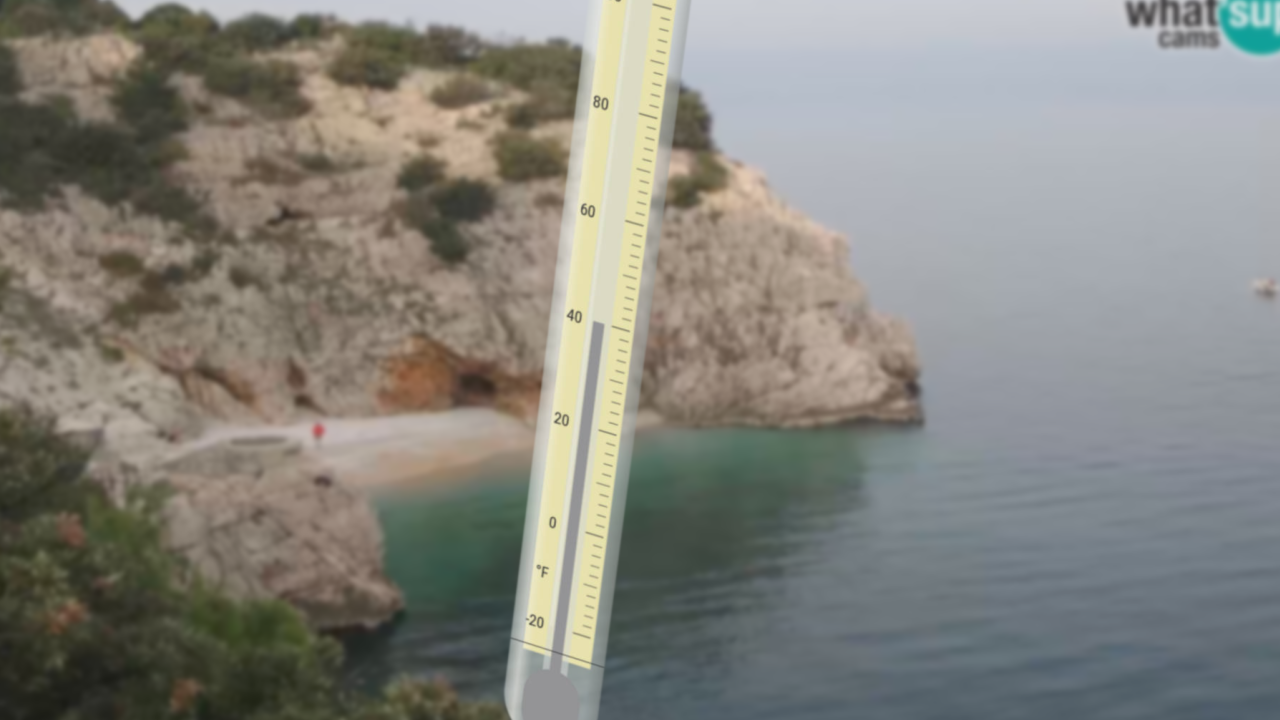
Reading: 40; °F
